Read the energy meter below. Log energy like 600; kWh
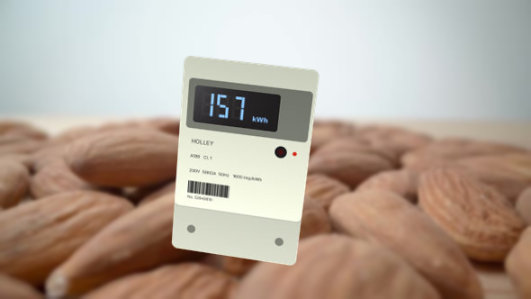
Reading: 157; kWh
